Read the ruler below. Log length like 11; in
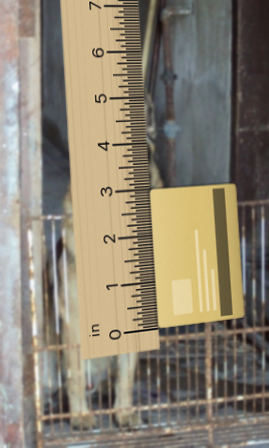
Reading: 3; in
